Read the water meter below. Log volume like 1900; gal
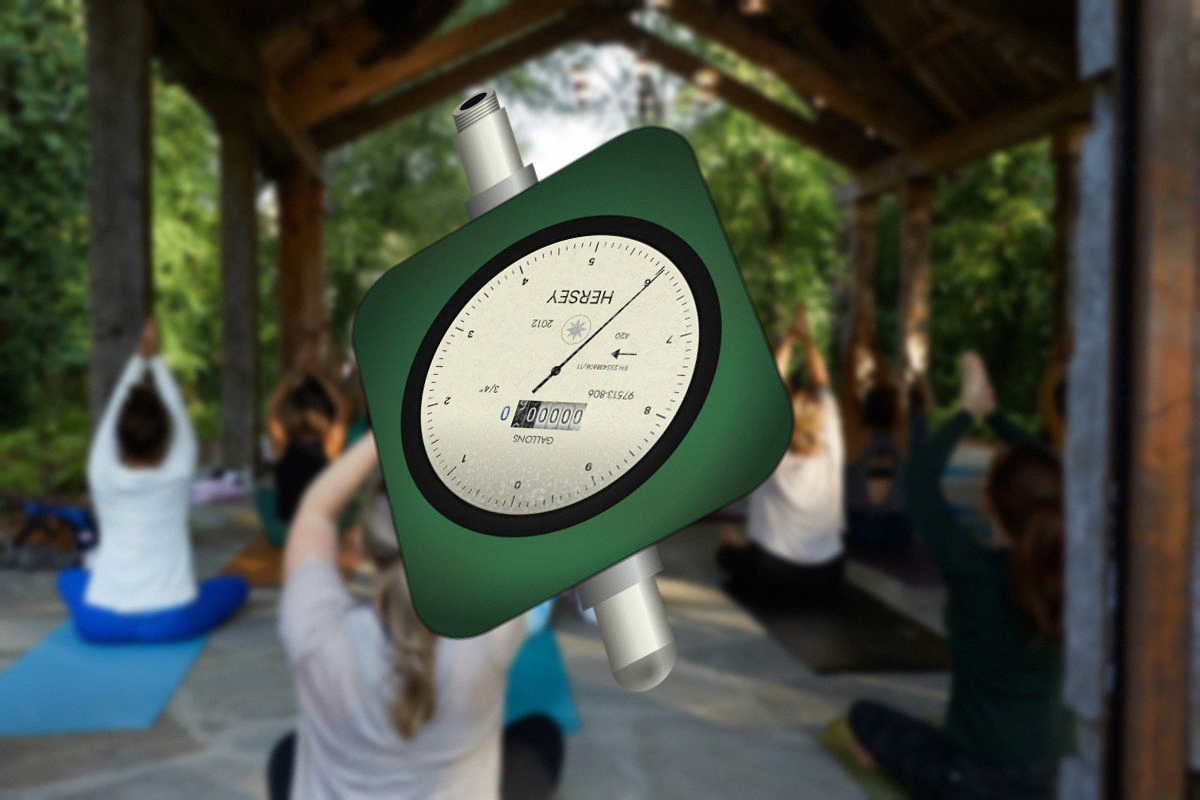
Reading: 56.0; gal
